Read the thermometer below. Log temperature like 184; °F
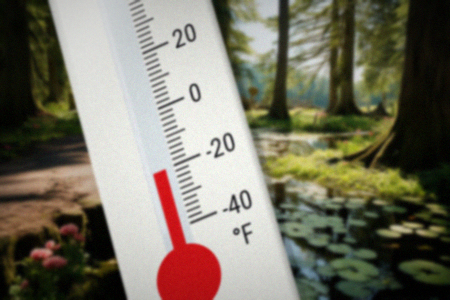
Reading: -20; °F
